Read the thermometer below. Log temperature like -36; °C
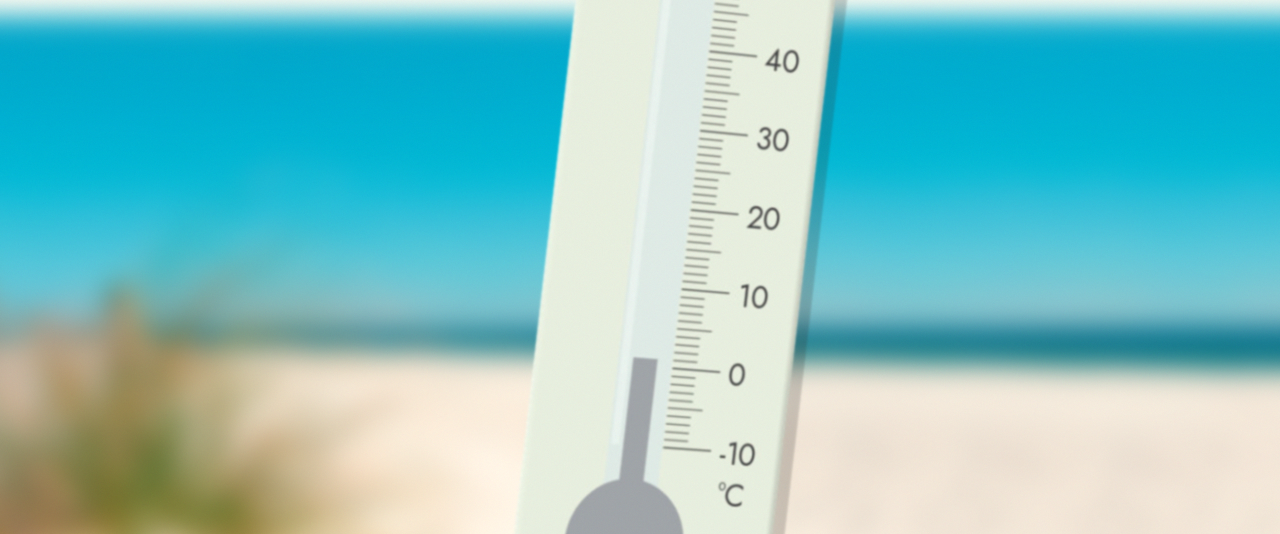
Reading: 1; °C
